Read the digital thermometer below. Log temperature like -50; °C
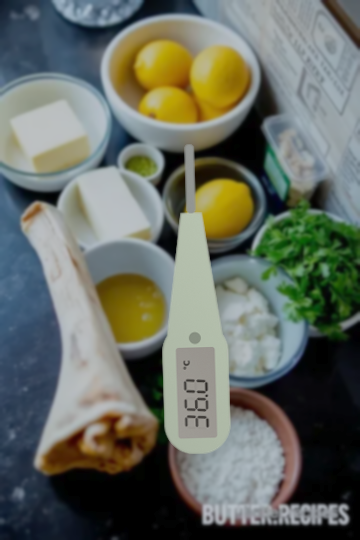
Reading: 36.0; °C
